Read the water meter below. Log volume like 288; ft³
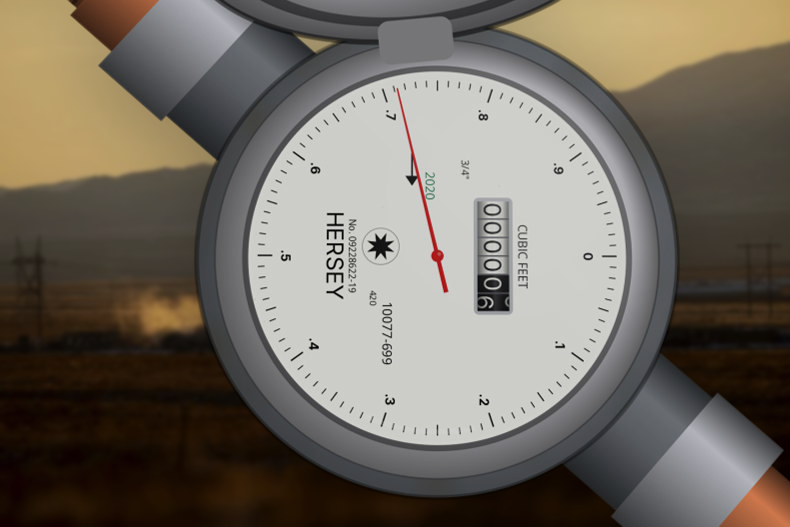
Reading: 5.71; ft³
